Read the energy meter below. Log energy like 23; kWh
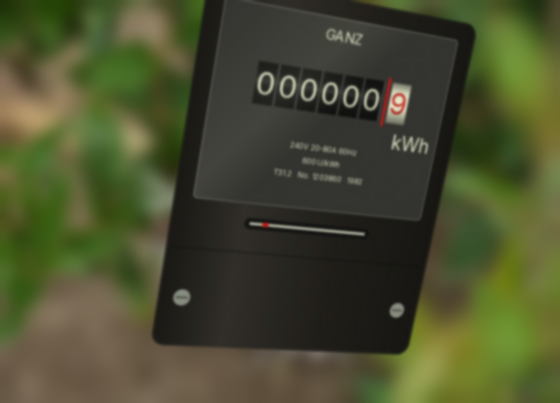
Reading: 0.9; kWh
